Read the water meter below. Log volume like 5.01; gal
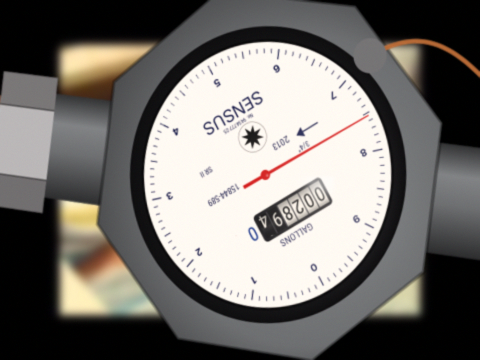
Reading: 28937.5; gal
